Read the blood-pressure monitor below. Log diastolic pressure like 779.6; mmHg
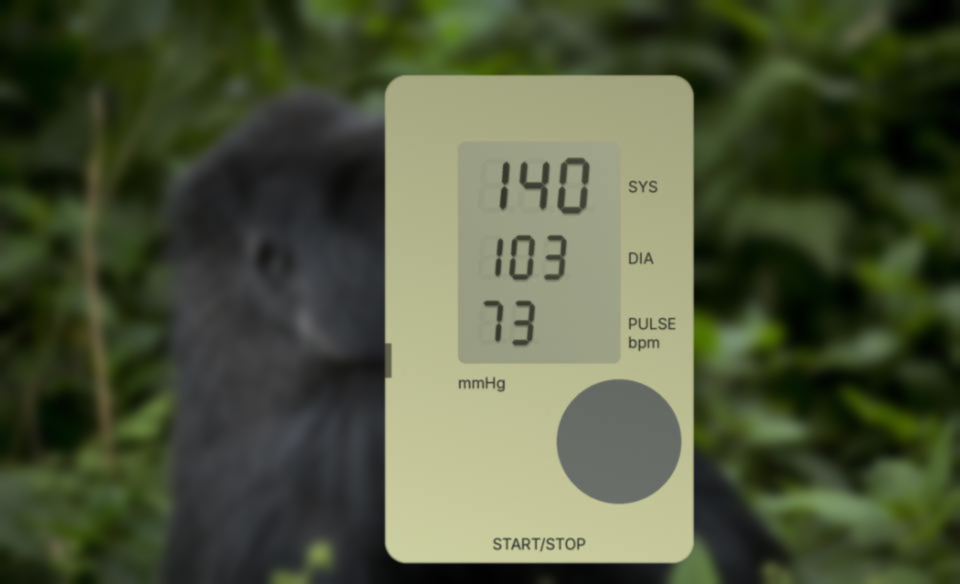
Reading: 103; mmHg
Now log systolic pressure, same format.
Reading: 140; mmHg
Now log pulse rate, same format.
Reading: 73; bpm
